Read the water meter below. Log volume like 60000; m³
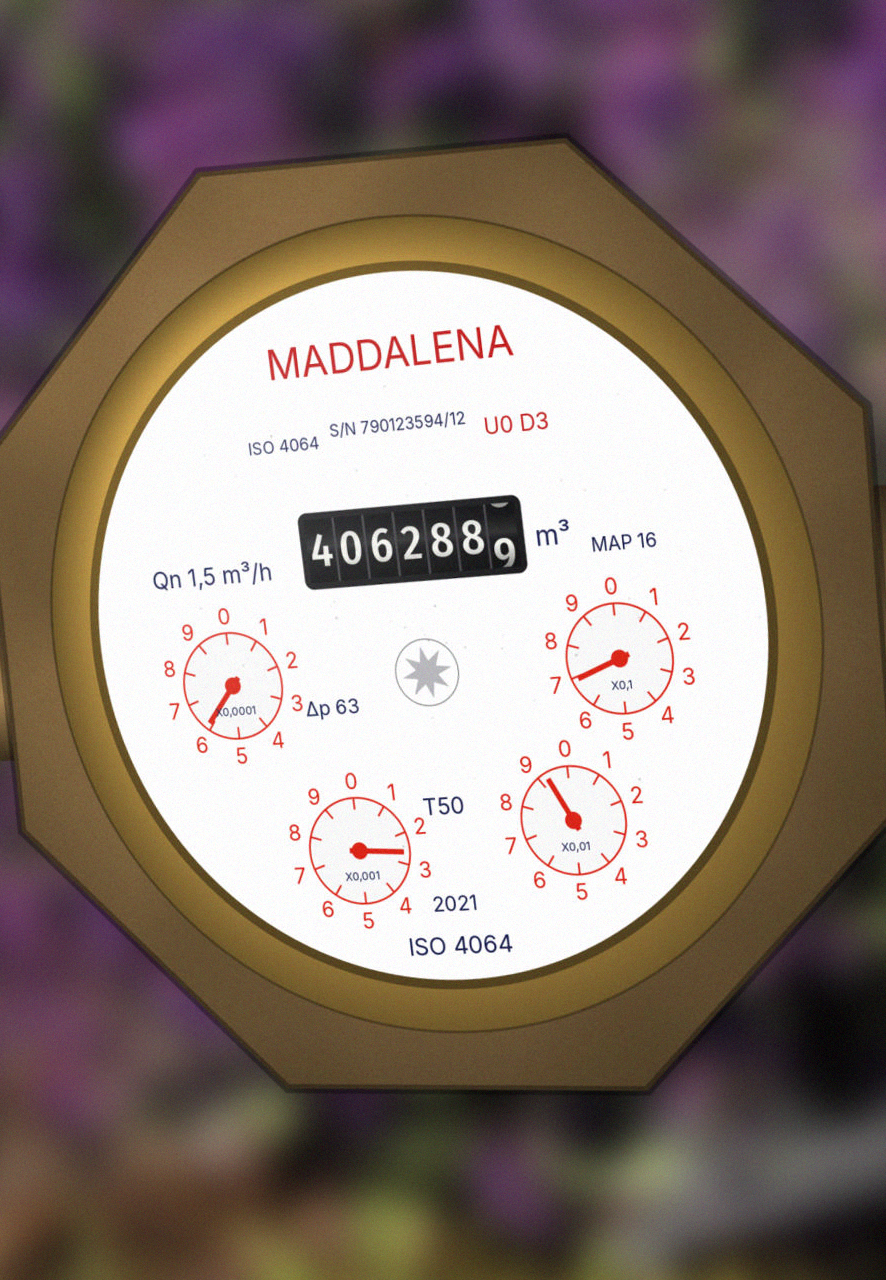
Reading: 4062888.6926; m³
